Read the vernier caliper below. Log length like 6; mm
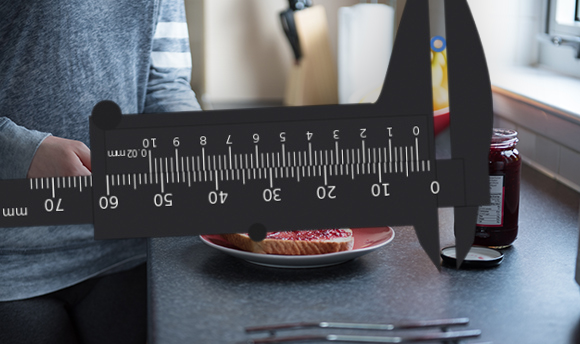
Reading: 3.0; mm
